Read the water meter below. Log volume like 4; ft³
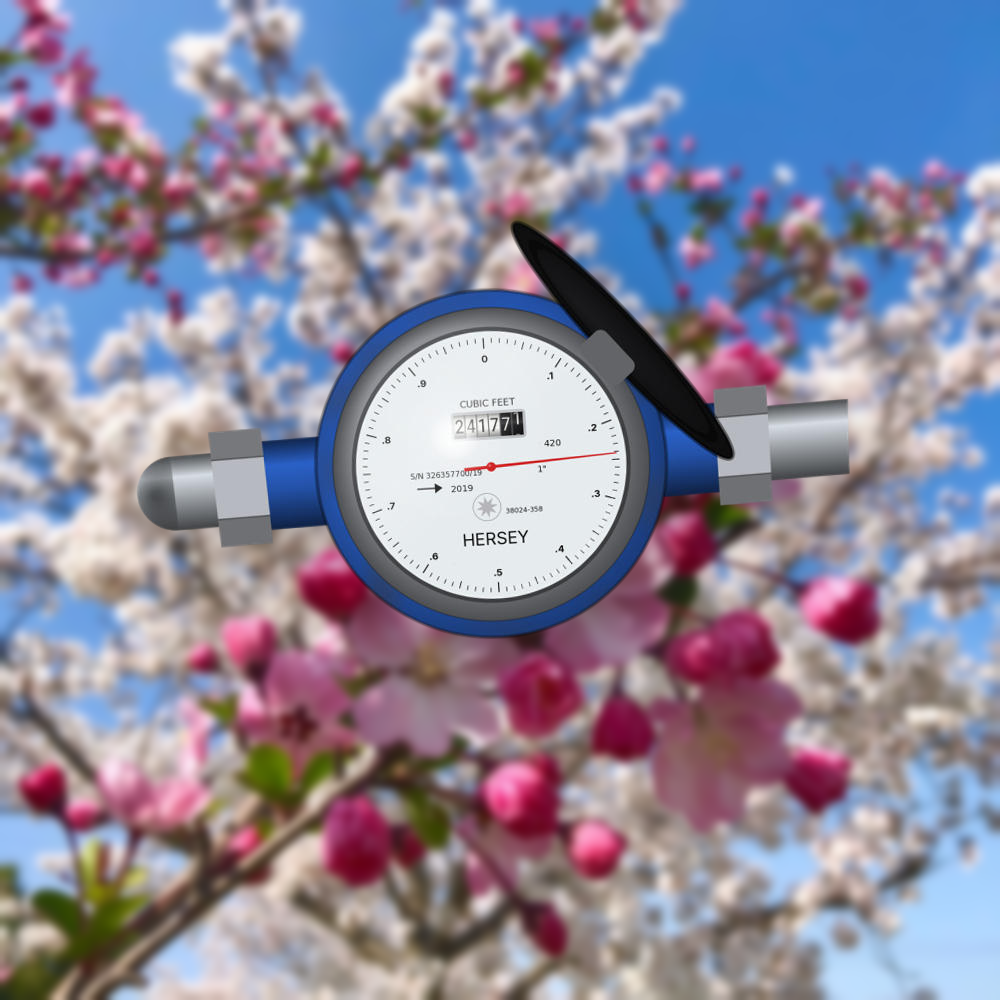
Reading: 241771.24; ft³
